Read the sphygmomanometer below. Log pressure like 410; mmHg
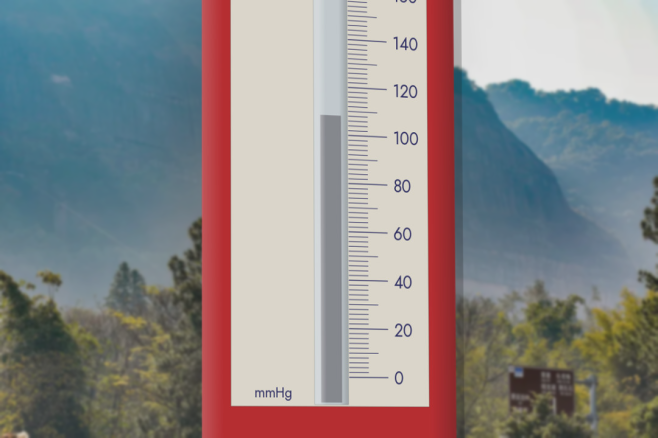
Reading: 108; mmHg
